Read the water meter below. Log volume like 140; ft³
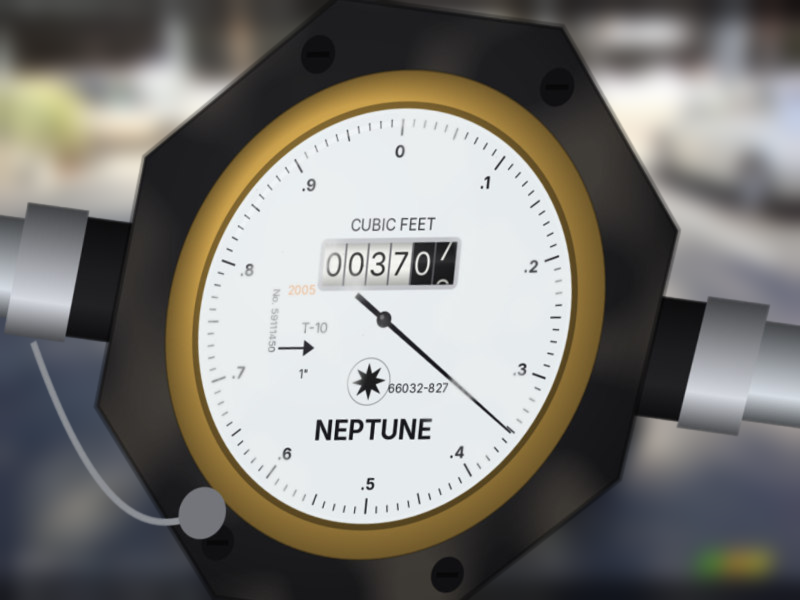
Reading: 3707.35; ft³
